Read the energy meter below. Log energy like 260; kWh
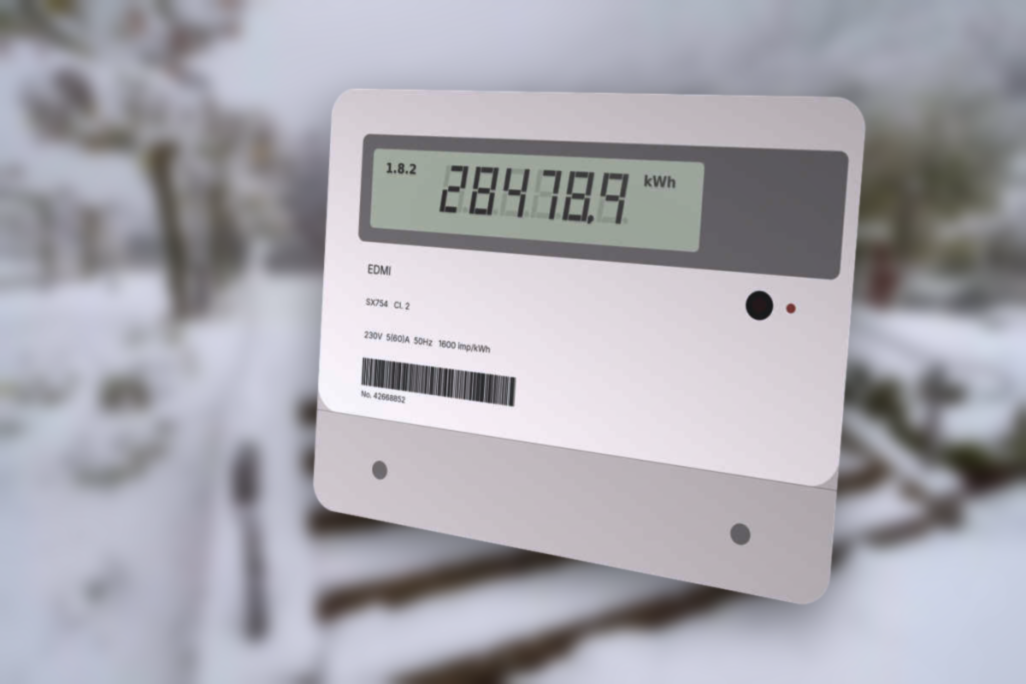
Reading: 28478.9; kWh
